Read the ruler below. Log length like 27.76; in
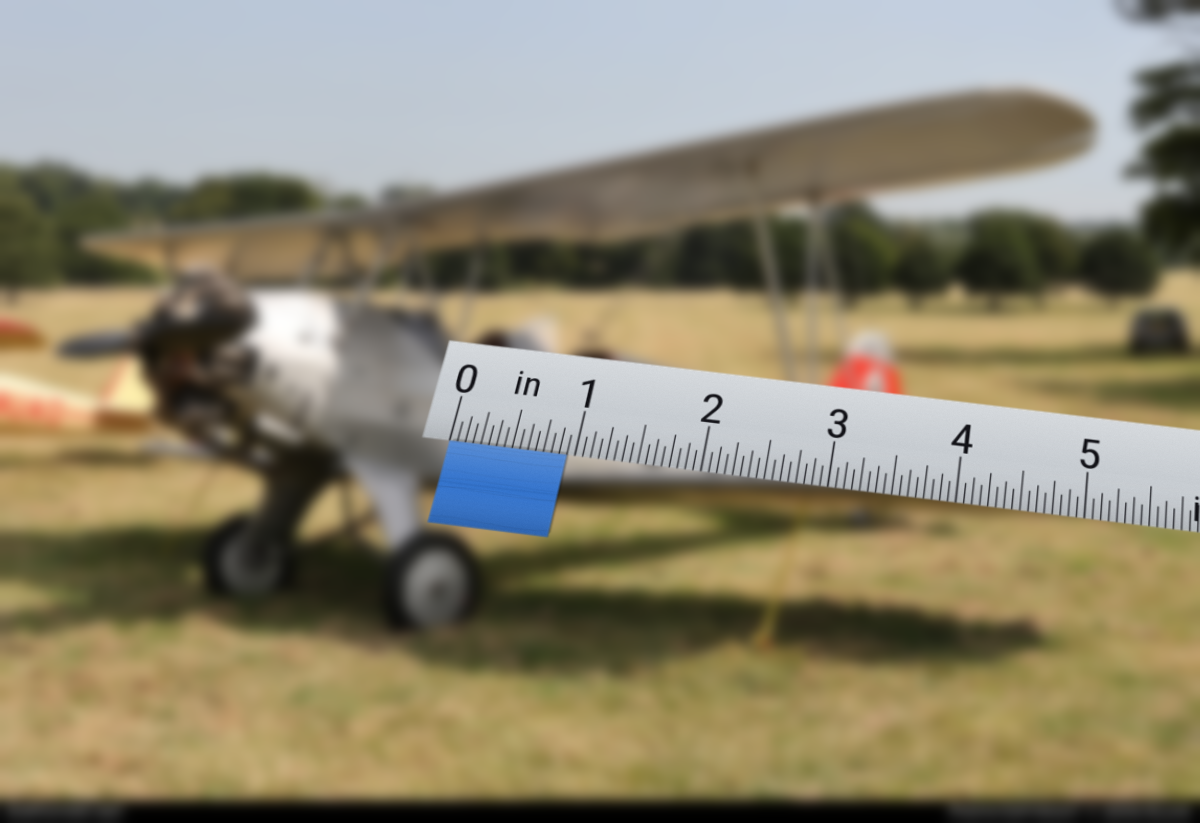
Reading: 0.9375; in
